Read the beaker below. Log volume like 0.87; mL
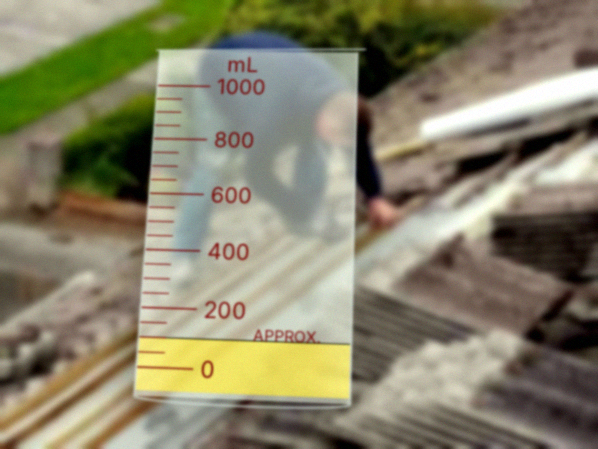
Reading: 100; mL
